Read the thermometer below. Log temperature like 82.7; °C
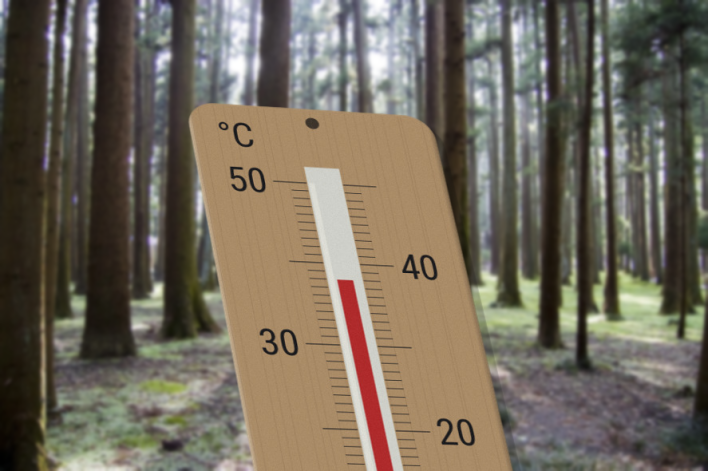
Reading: 38; °C
